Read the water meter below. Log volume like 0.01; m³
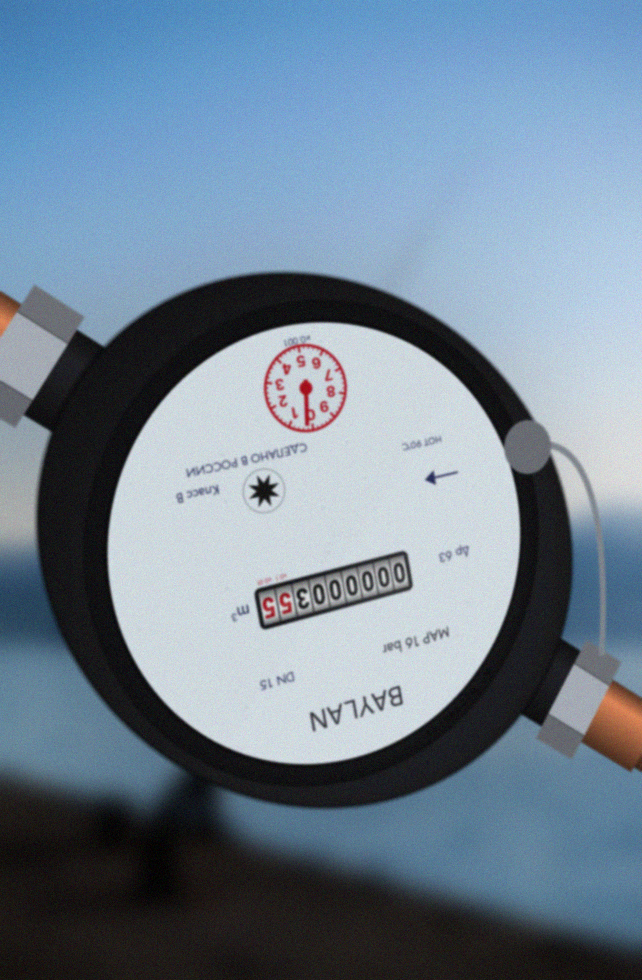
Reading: 3.550; m³
